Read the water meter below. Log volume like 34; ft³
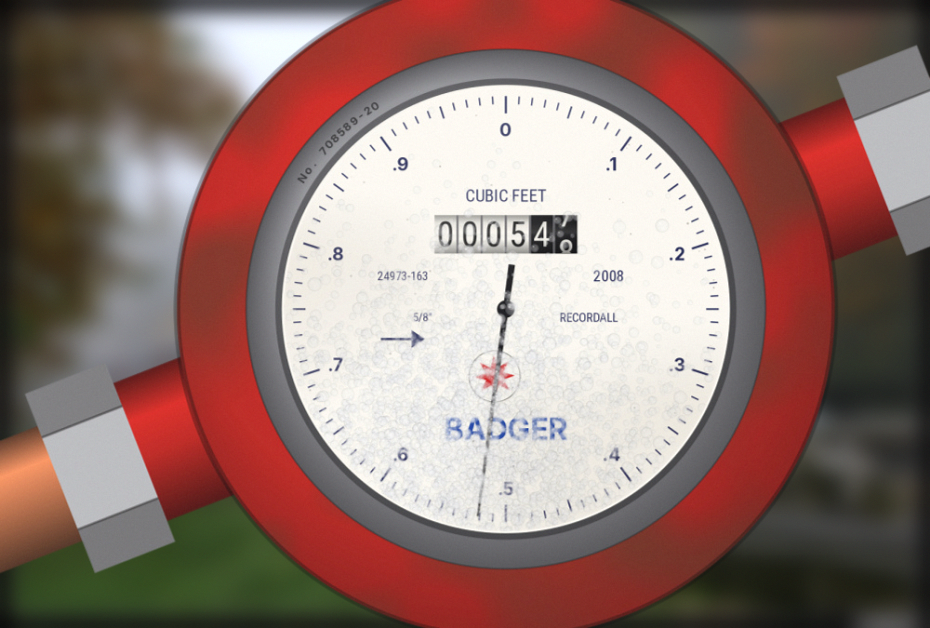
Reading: 547.52; ft³
